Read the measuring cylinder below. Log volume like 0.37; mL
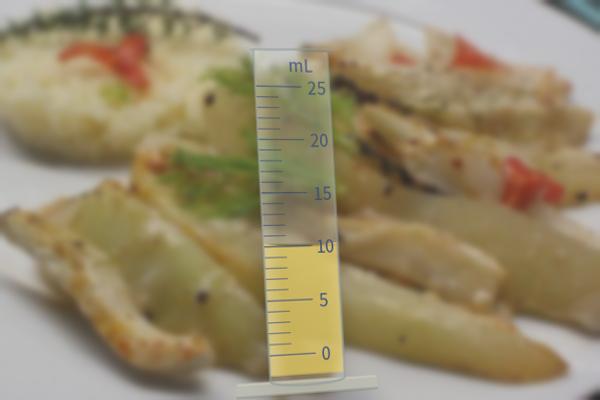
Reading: 10; mL
